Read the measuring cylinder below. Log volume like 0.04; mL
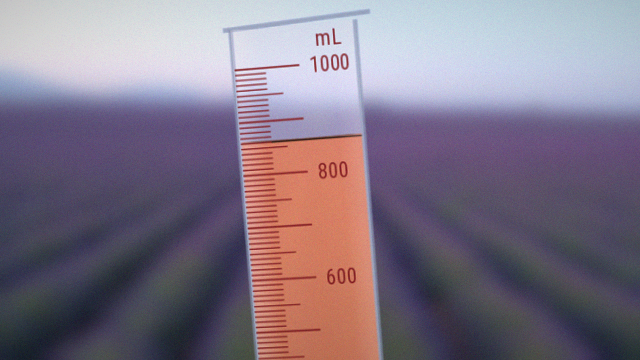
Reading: 860; mL
